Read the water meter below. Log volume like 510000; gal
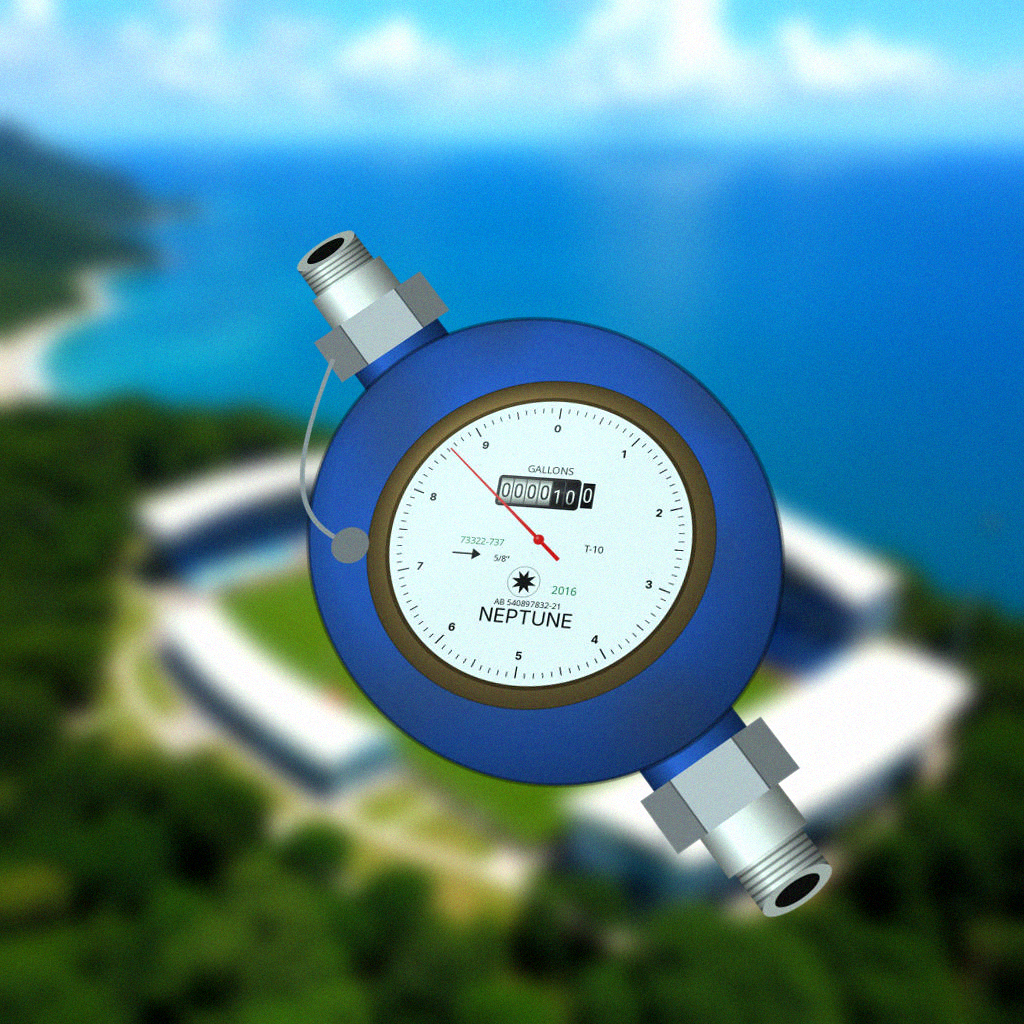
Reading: 98.6; gal
